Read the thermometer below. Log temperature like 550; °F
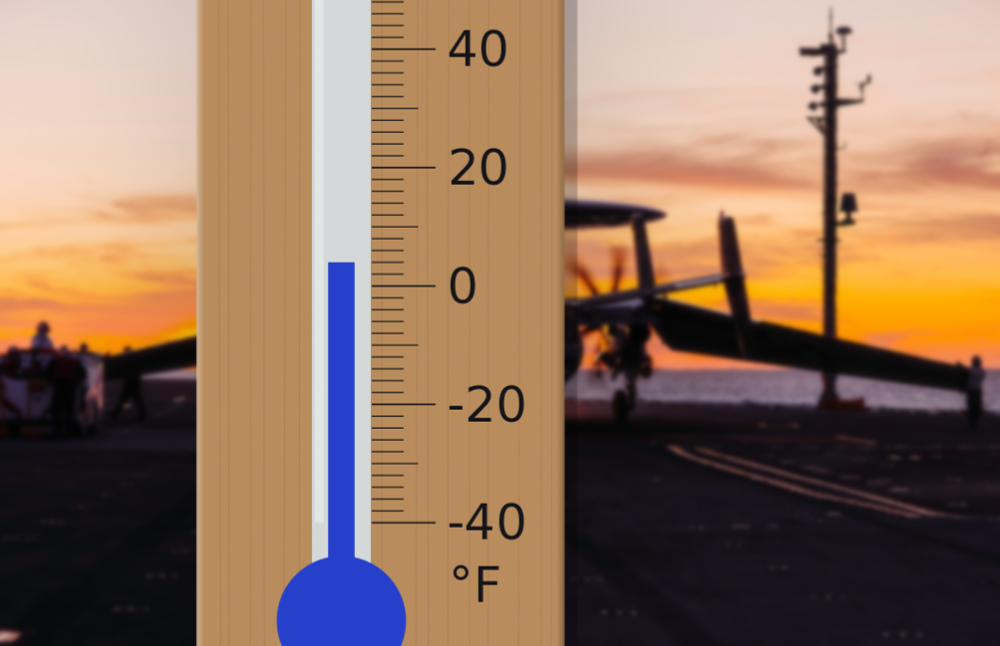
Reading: 4; °F
